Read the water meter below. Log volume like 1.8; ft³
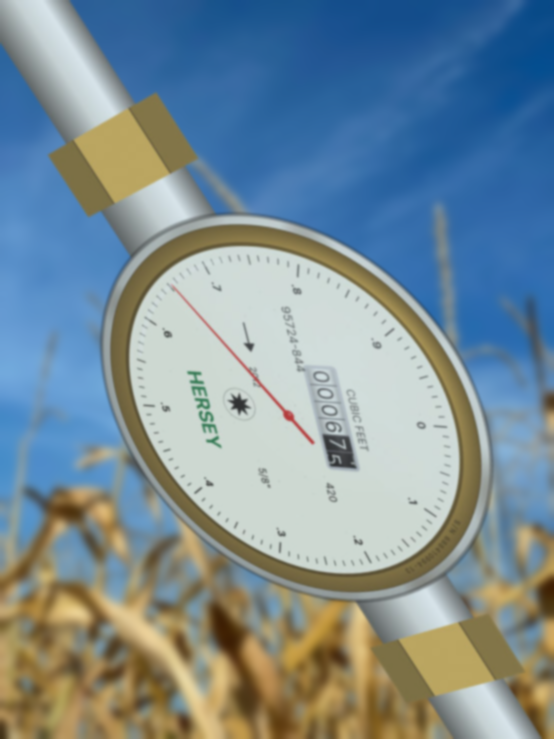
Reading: 674.65; ft³
